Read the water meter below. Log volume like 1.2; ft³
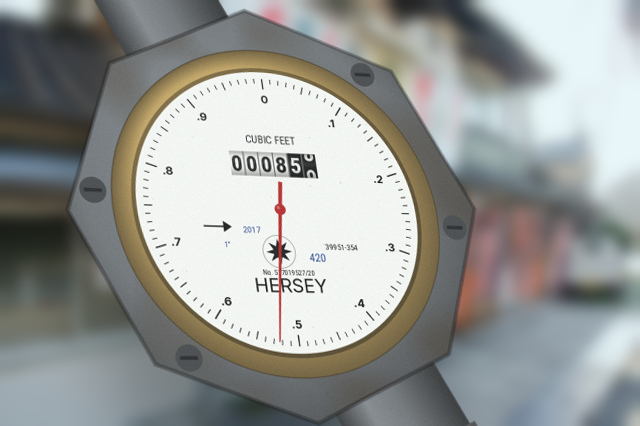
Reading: 858.52; ft³
